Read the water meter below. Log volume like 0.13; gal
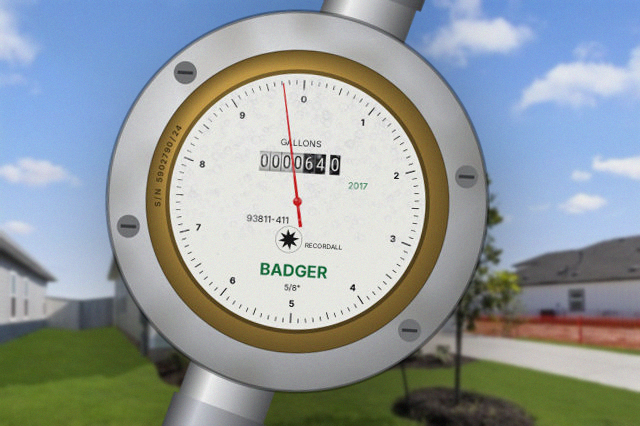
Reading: 639.7; gal
